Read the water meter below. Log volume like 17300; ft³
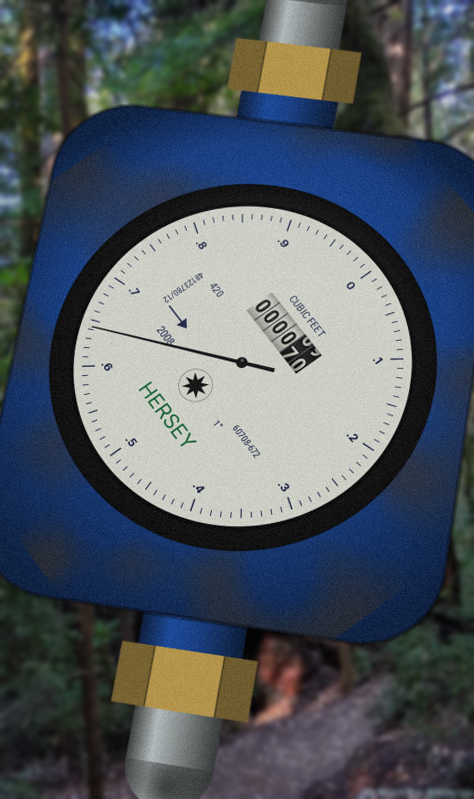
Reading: 69.64; ft³
